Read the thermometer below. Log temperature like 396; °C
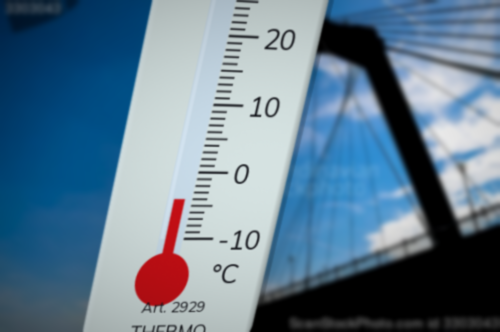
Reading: -4; °C
